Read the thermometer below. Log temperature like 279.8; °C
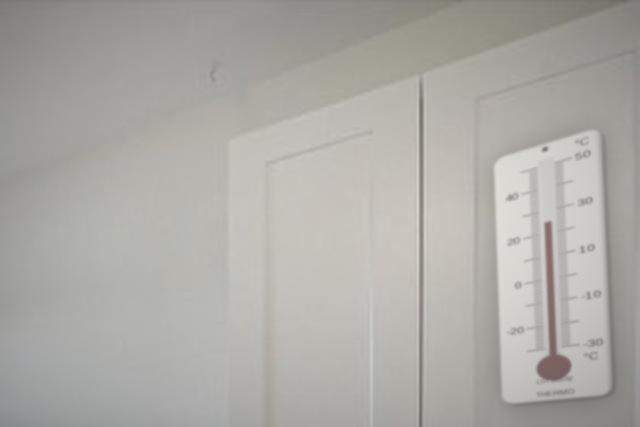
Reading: 25; °C
